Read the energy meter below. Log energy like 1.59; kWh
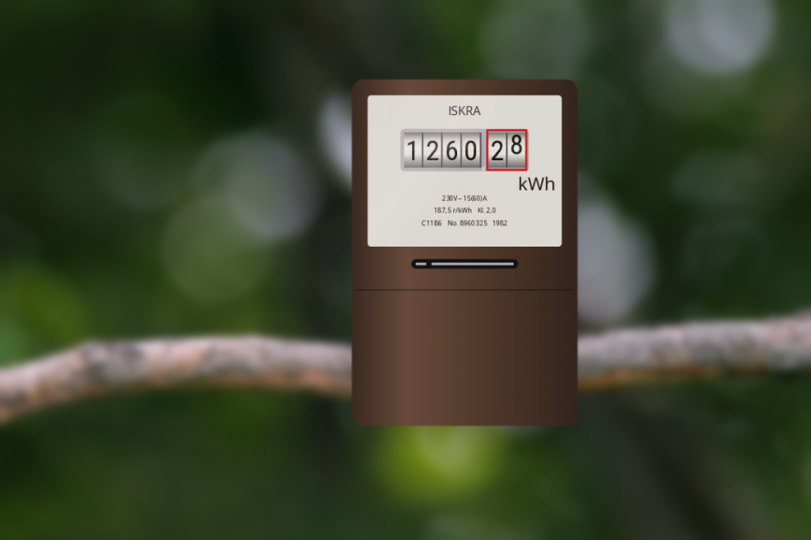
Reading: 1260.28; kWh
